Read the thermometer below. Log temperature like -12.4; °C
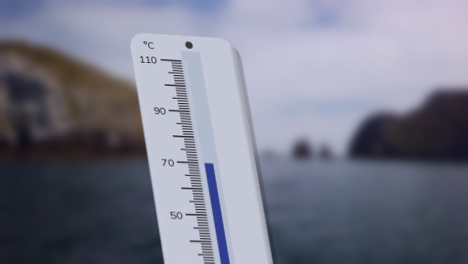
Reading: 70; °C
